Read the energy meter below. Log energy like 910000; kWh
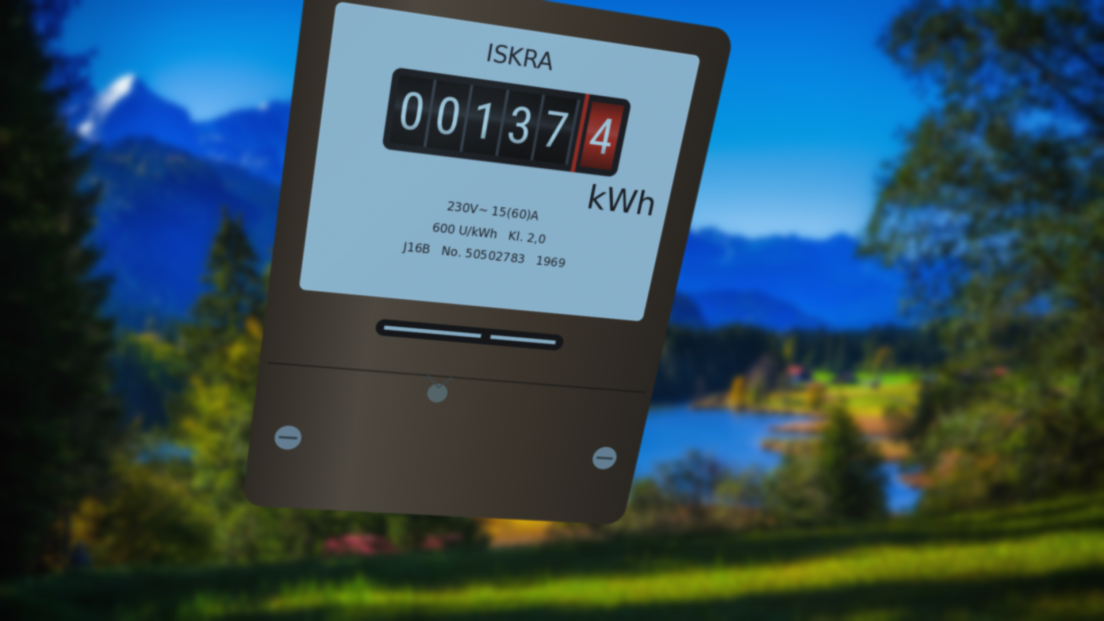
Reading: 137.4; kWh
